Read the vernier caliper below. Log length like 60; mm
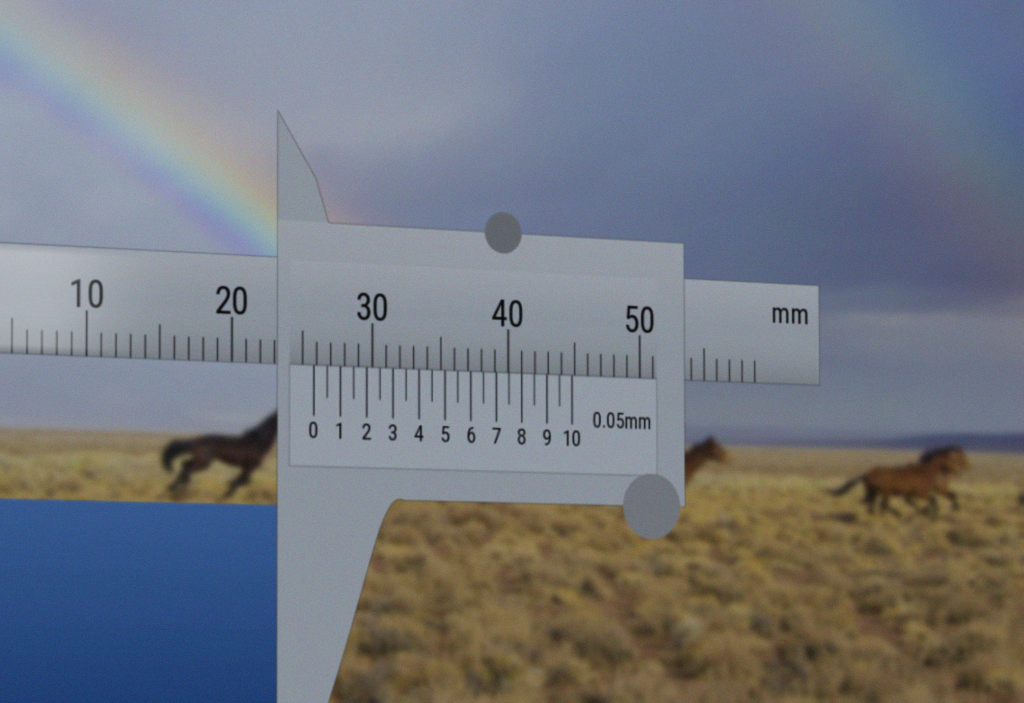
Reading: 25.8; mm
